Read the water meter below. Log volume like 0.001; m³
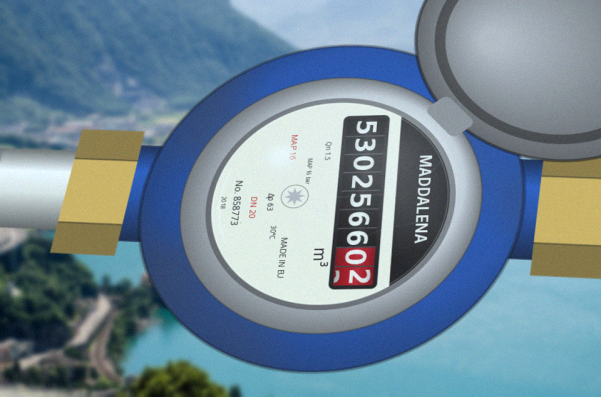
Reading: 5302566.02; m³
